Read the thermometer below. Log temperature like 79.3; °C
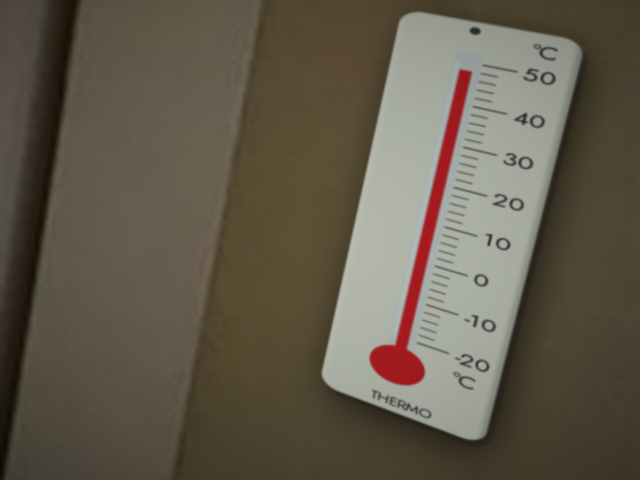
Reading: 48; °C
